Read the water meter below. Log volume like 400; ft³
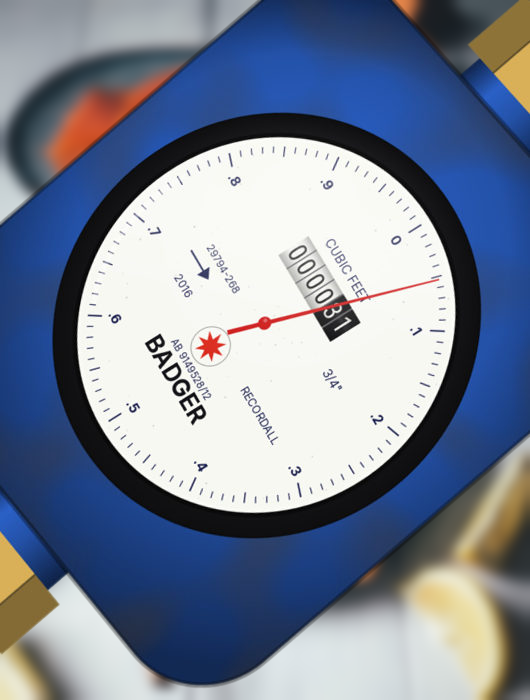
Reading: 31.05; ft³
